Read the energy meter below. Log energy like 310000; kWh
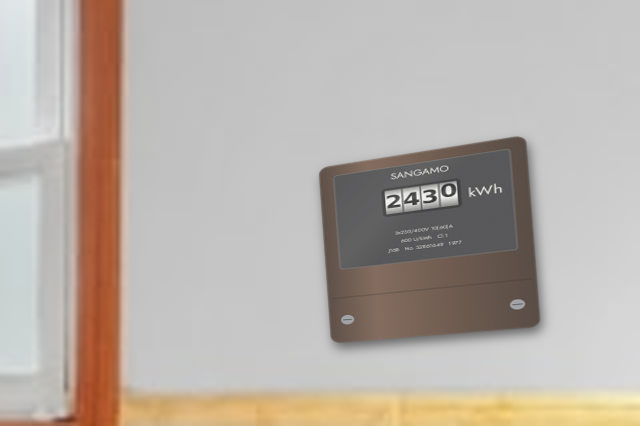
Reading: 2430; kWh
